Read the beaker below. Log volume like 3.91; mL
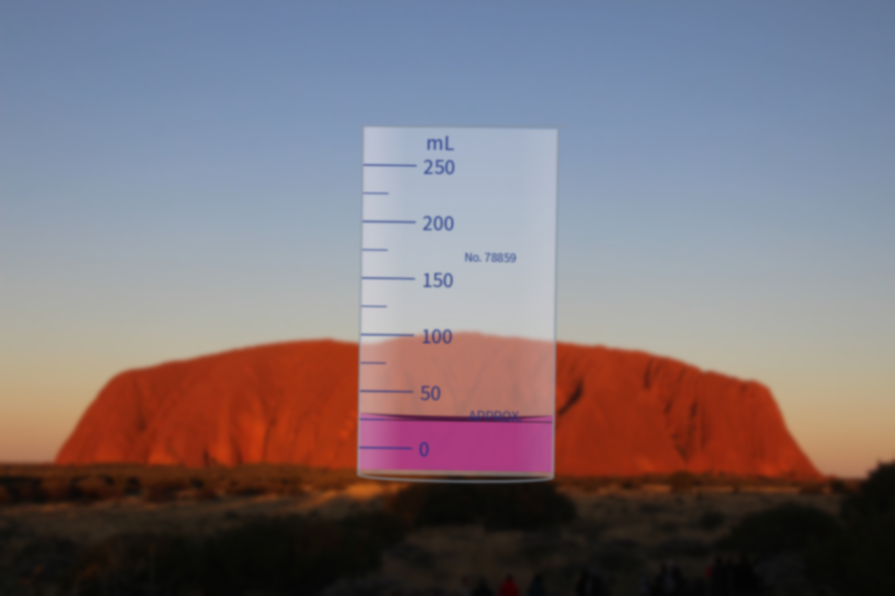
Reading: 25; mL
